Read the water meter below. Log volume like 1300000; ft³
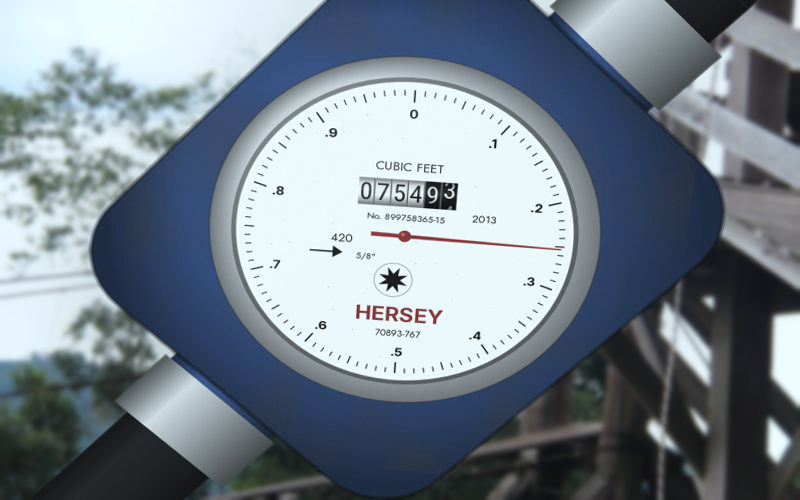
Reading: 75493.25; ft³
